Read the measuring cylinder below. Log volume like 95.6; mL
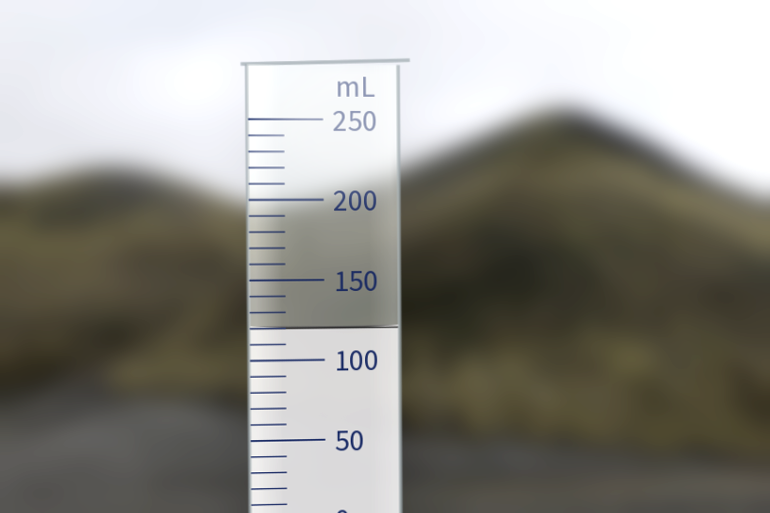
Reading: 120; mL
